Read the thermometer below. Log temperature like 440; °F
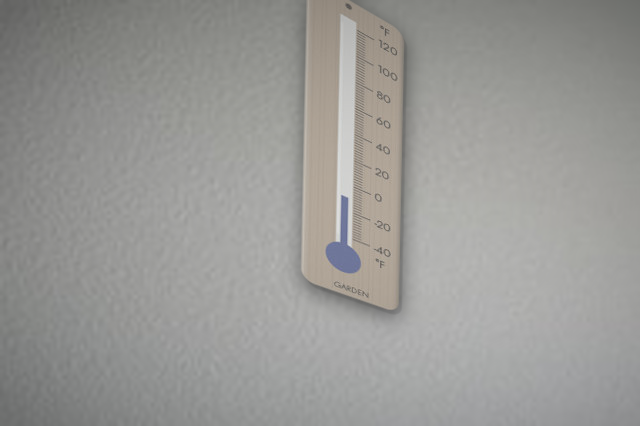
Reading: -10; °F
